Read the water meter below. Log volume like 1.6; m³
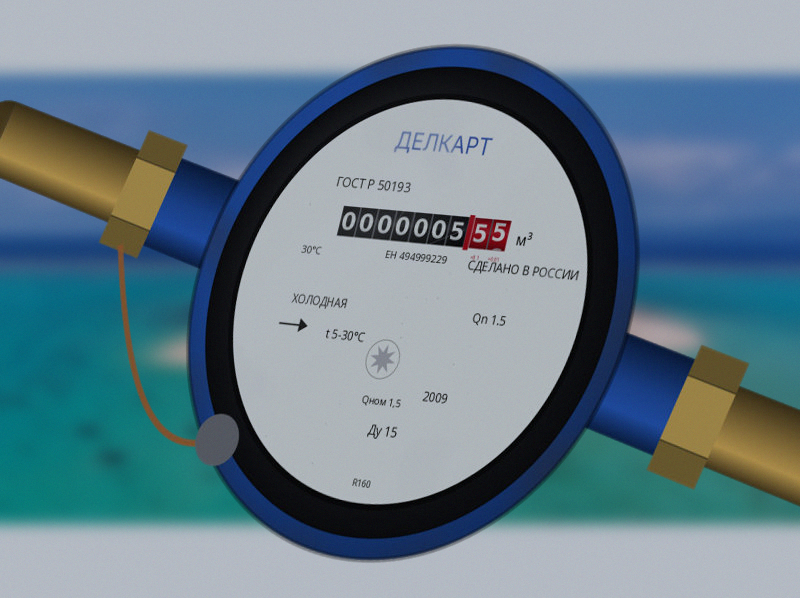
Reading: 5.55; m³
